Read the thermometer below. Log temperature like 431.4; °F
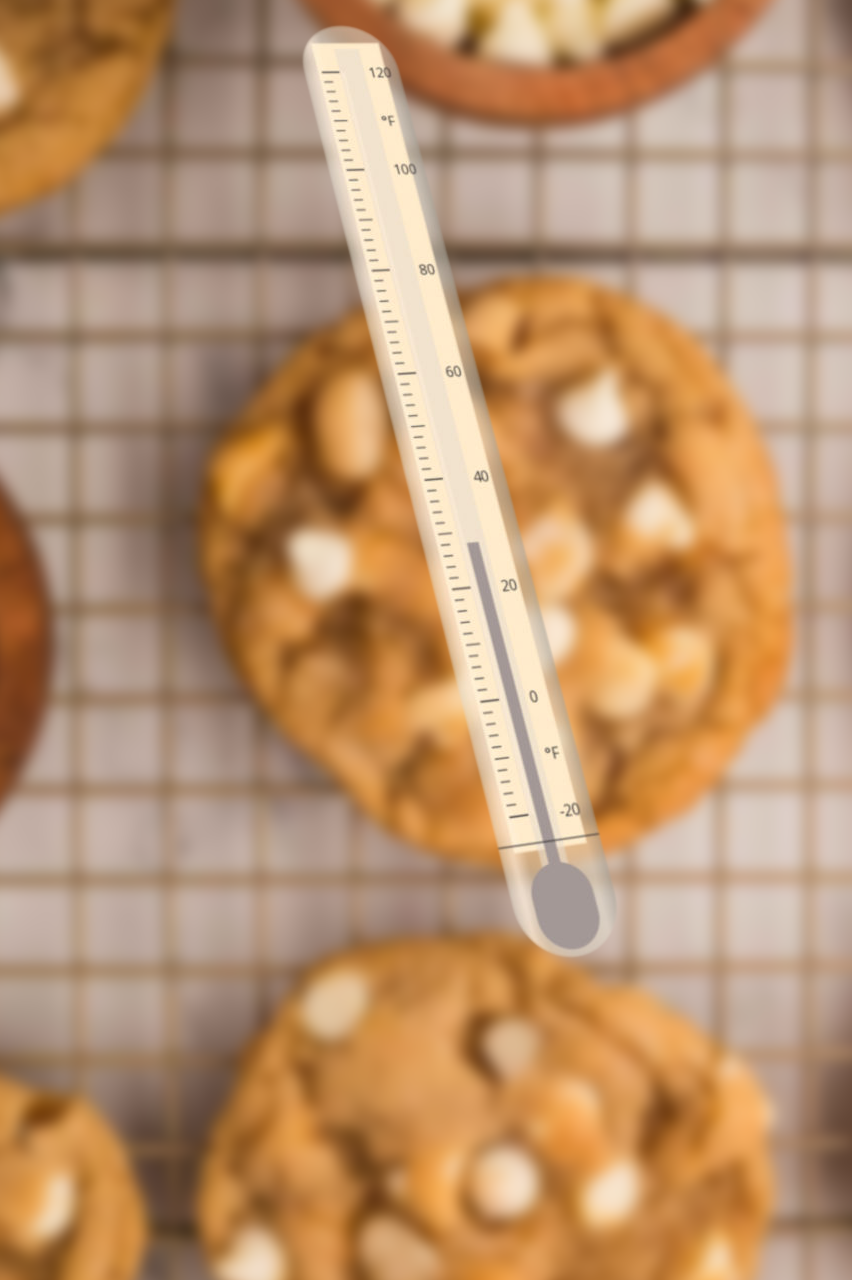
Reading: 28; °F
